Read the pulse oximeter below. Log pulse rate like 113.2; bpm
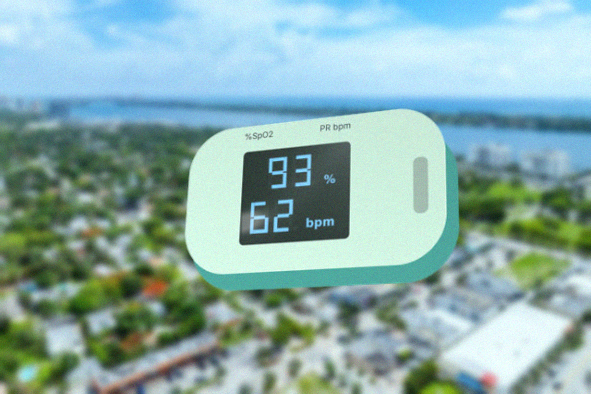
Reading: 62; bpm
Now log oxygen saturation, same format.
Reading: 93; %
